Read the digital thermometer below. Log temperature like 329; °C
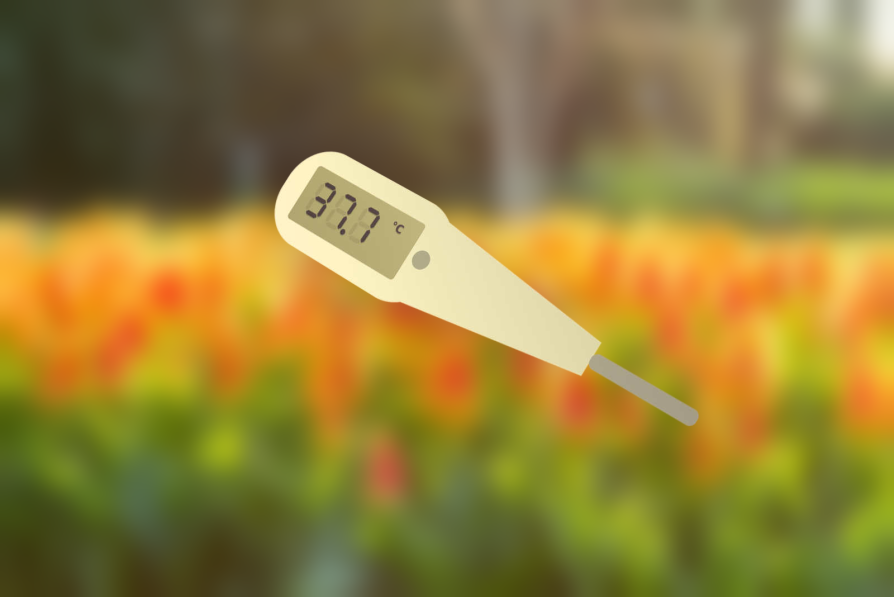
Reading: 37.7; °C
